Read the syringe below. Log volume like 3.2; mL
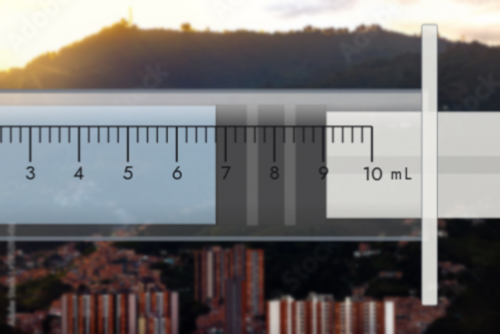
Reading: 6.8; mL
